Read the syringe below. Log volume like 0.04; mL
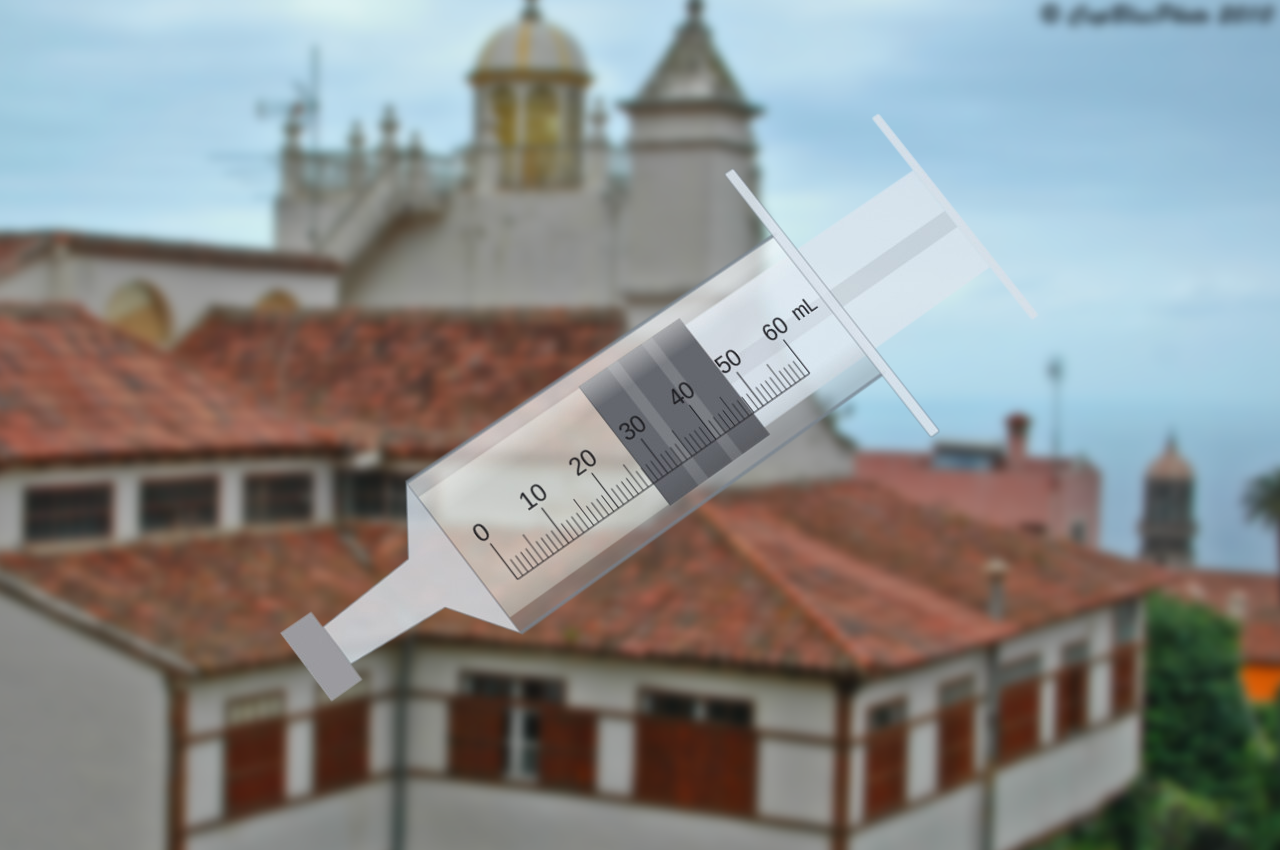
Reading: 27; mL
